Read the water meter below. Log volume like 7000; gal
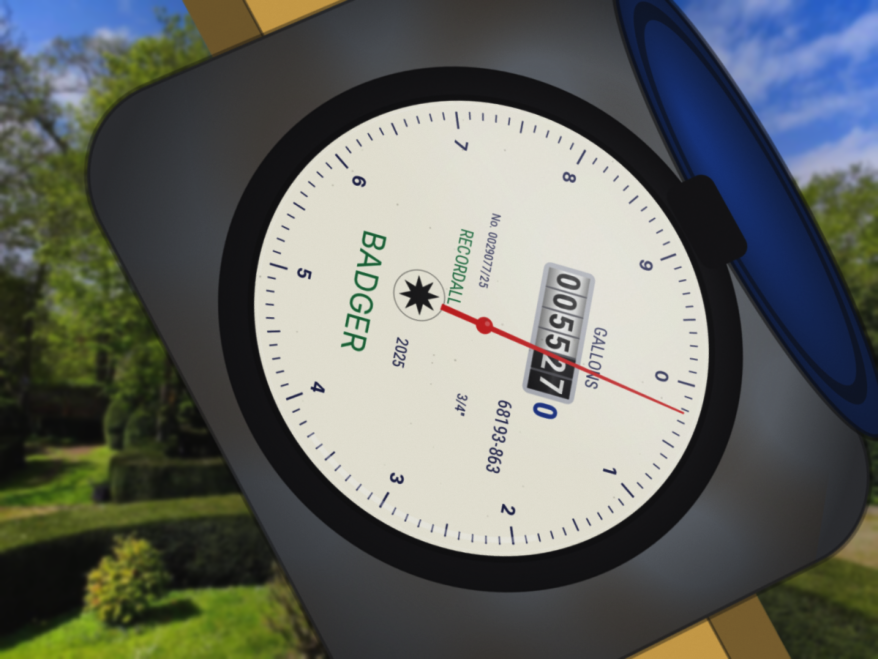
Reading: 55270.2; gal
